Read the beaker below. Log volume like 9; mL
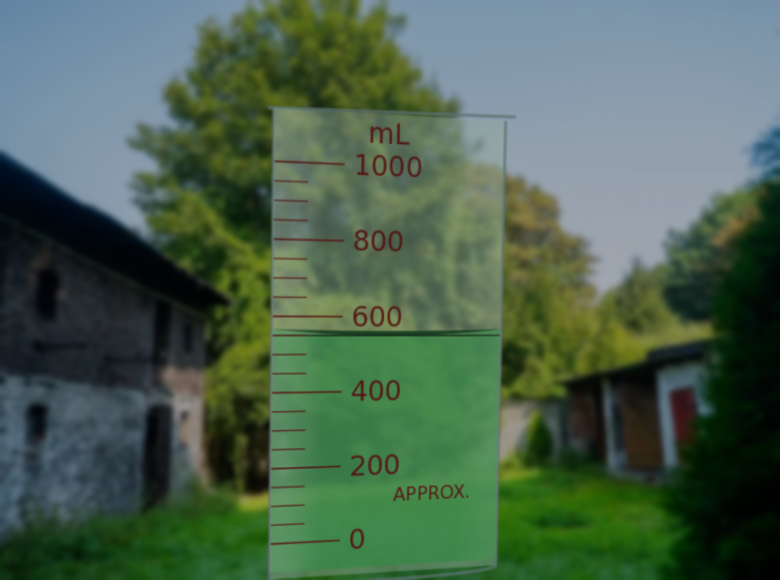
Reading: 550; mL
